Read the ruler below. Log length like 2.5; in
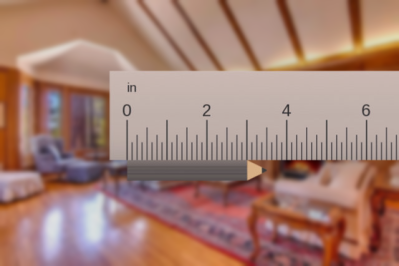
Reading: 3.5; in
